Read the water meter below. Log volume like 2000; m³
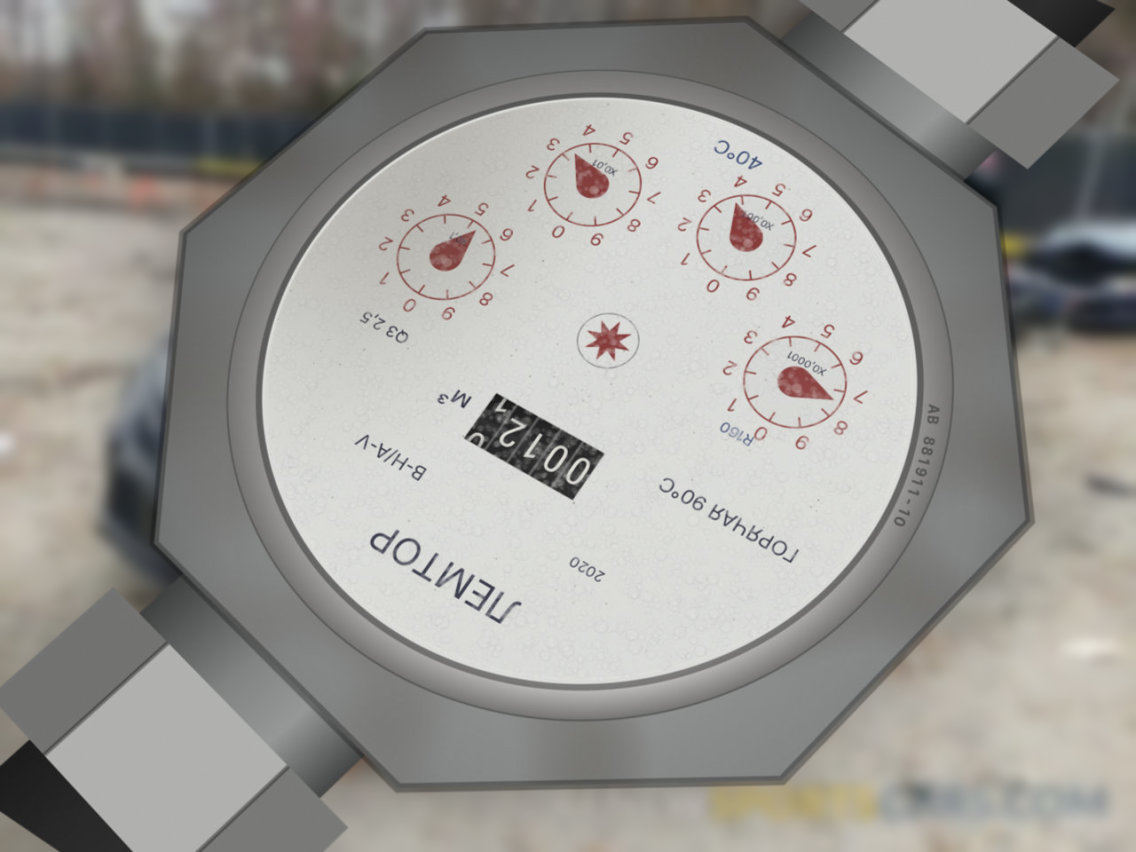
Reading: 120.5337; m³
